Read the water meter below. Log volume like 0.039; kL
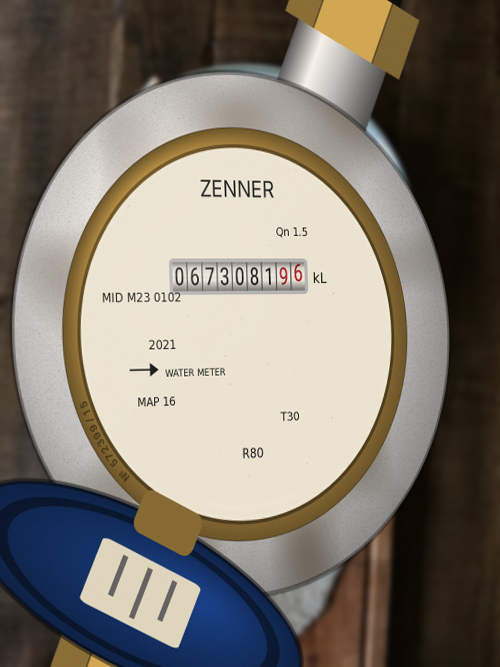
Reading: 673081.96; kL
